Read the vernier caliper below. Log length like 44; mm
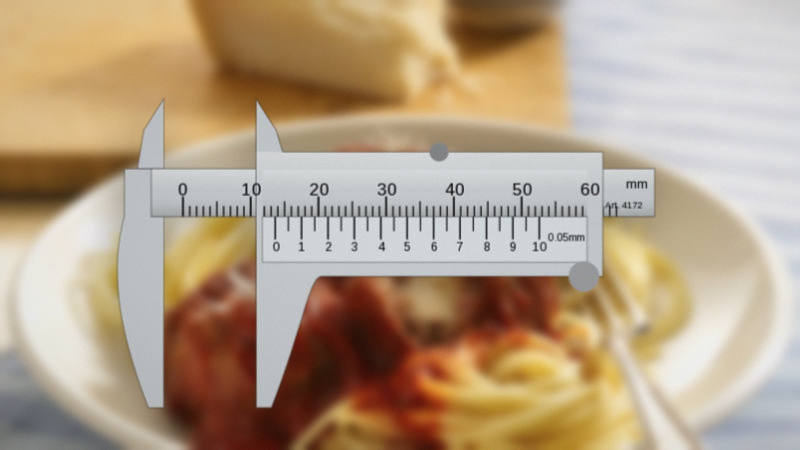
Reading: 13.6; mm
